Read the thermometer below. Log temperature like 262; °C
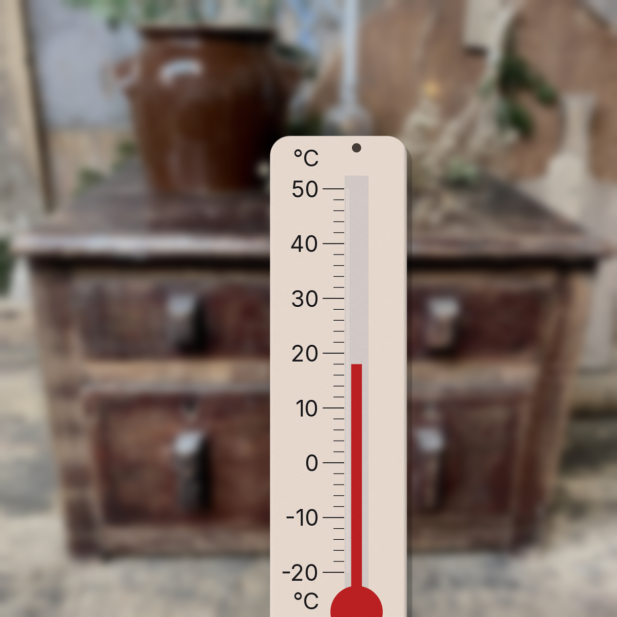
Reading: 18; °C
